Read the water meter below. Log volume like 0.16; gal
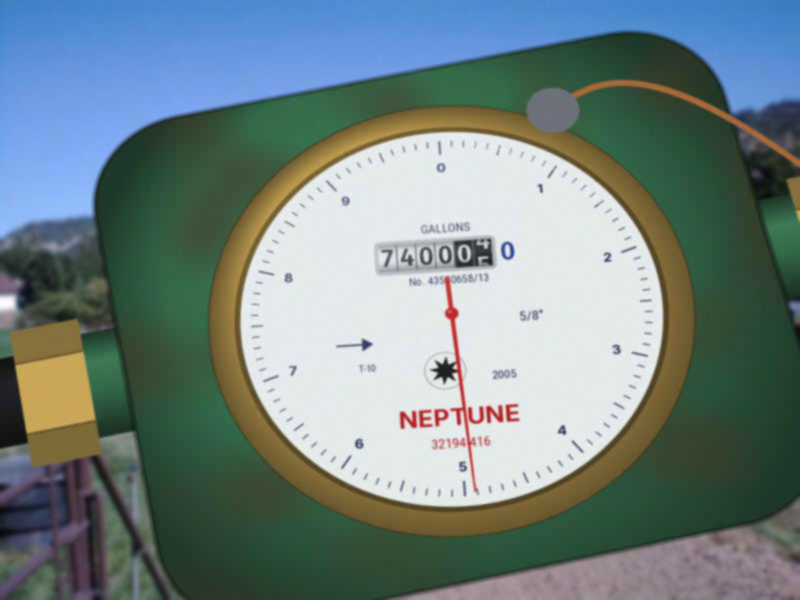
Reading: 7400044.9; gal
